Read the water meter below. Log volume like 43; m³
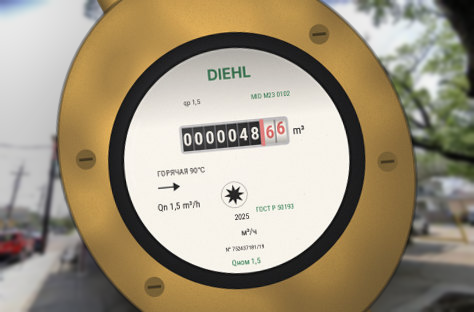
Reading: 48.66; m³
